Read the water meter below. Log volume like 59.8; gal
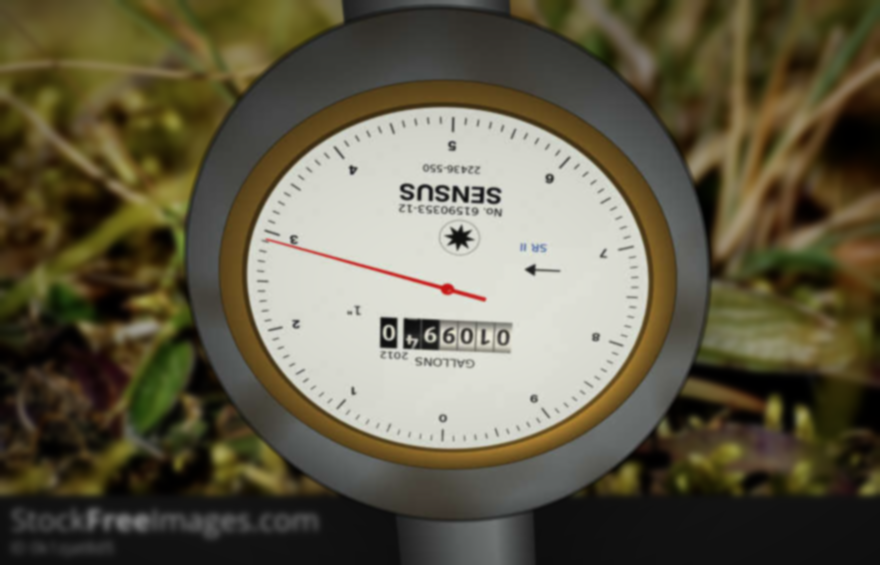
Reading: 109942.9; gal
